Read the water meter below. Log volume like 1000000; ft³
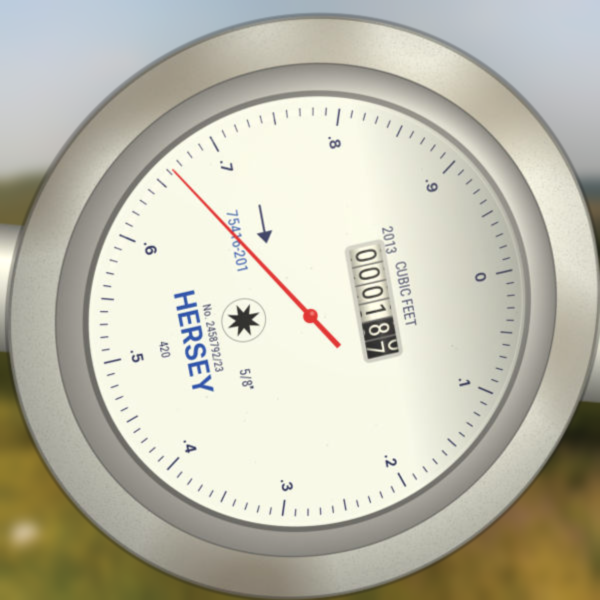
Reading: 186.66; ft³
